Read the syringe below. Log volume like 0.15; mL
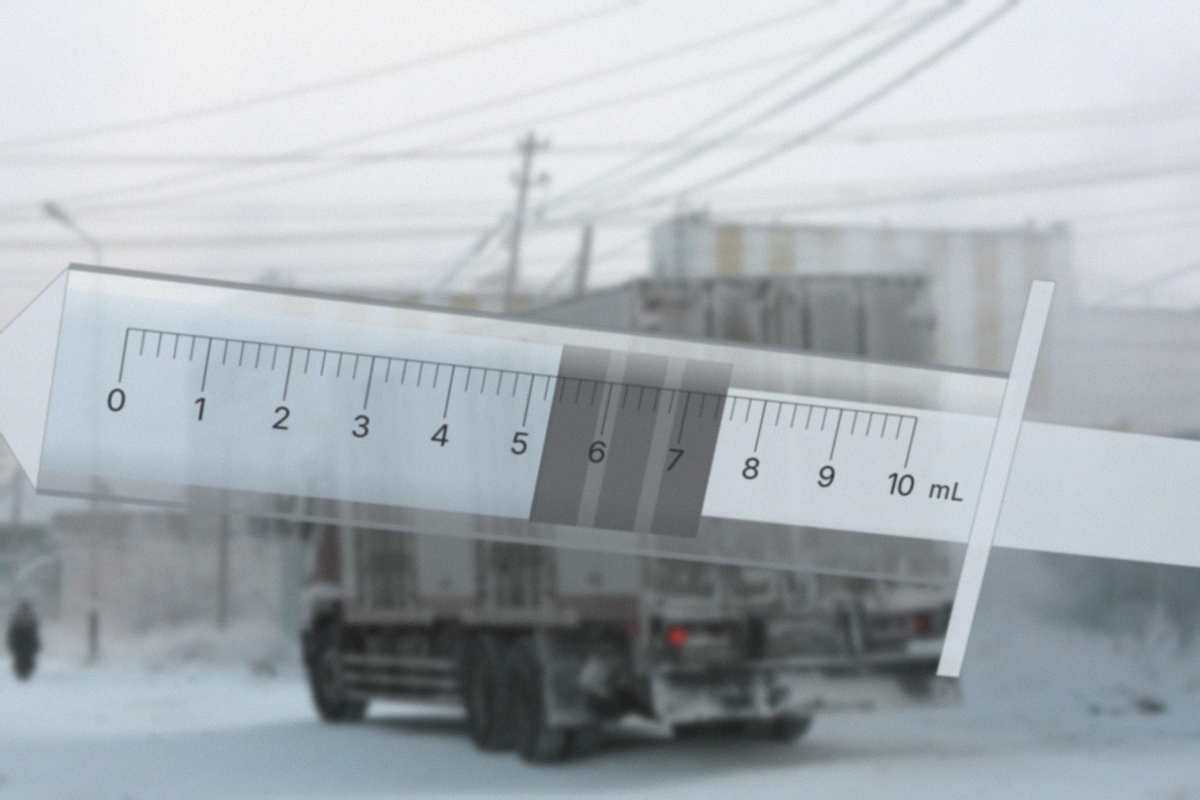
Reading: 5.3; mL
